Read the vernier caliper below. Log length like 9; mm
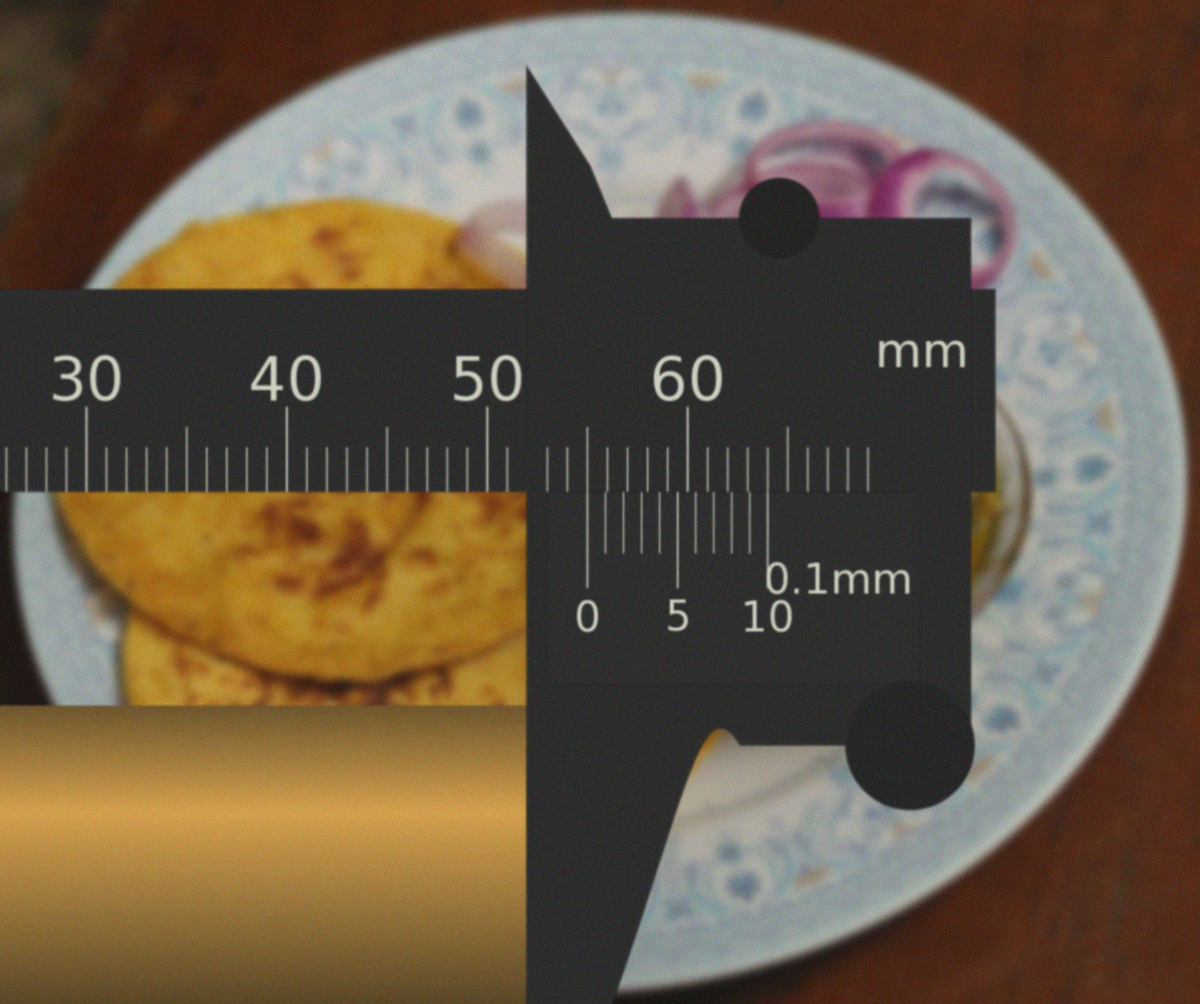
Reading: 55.0; mm
